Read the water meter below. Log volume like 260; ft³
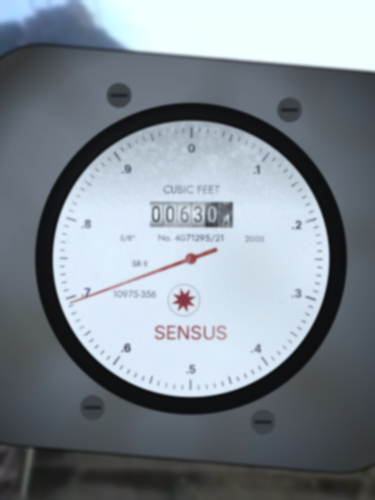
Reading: 6303.69; ft³
